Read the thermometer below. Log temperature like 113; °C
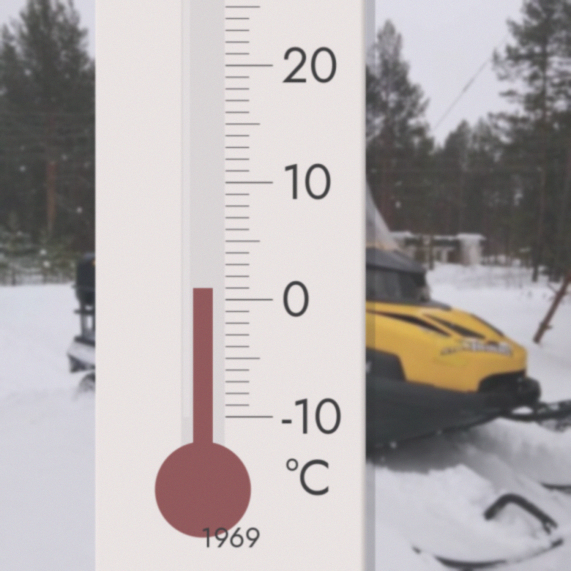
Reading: 1; °C
